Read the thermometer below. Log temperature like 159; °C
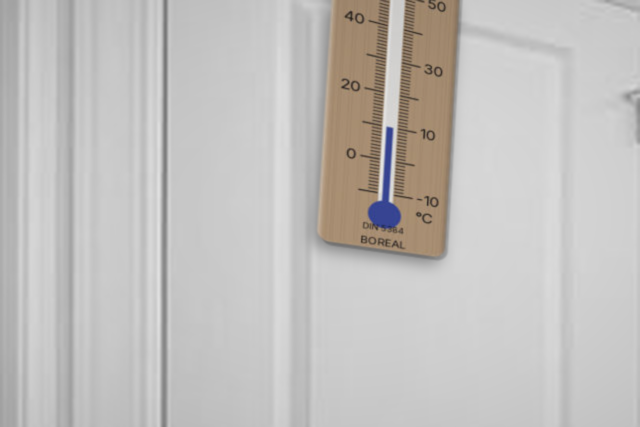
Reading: 10; °C
